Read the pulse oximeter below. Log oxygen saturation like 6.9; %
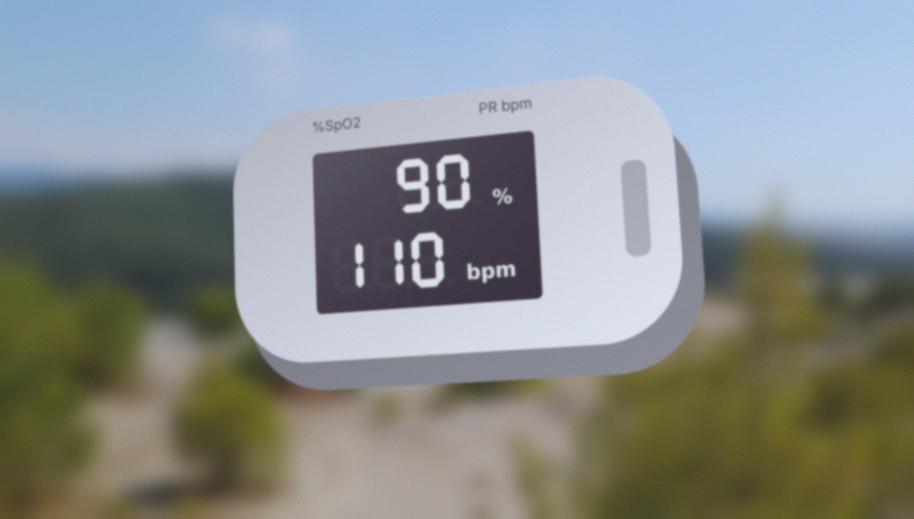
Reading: 90; %
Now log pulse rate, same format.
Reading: 110; bpm
